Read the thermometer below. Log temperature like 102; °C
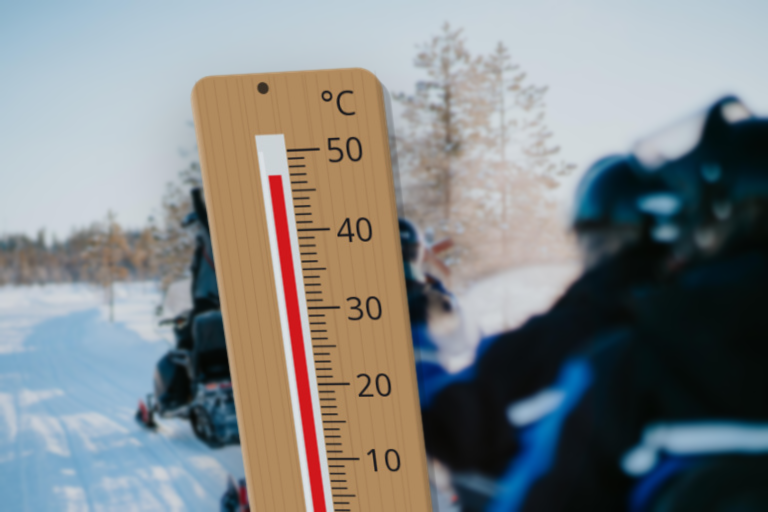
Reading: 47; °C
